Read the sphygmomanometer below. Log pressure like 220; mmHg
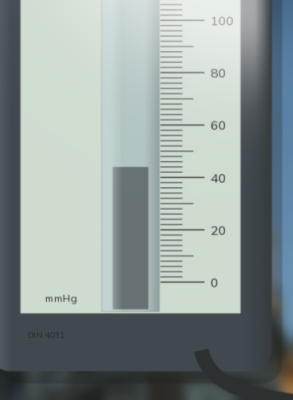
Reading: 44; mmHg
